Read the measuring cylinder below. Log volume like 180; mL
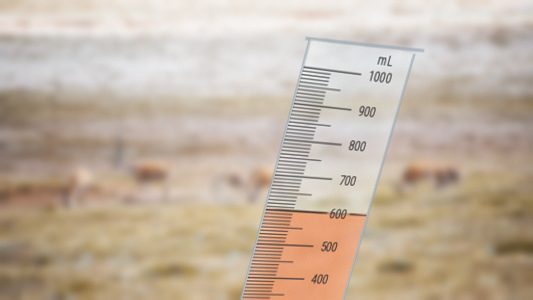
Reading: 600; mL
